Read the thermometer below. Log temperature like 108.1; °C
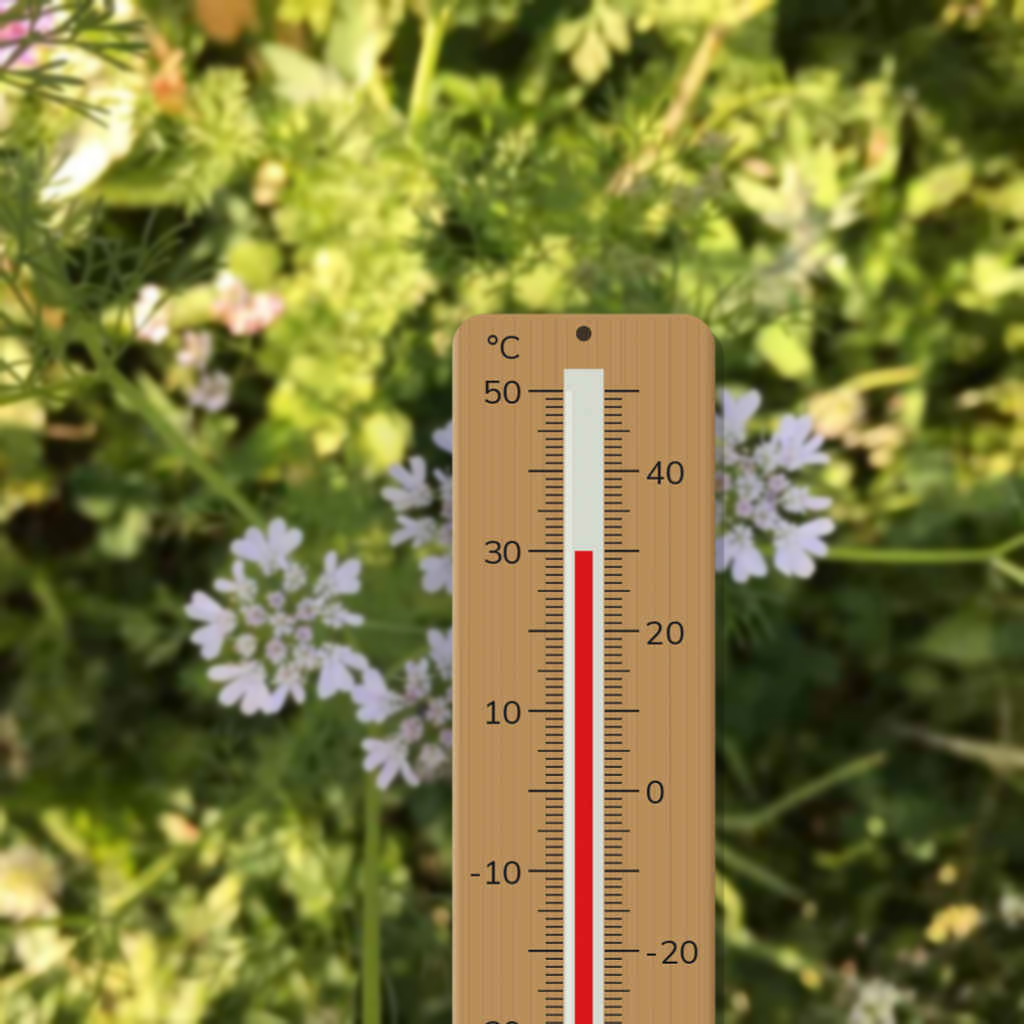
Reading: 30; °C
